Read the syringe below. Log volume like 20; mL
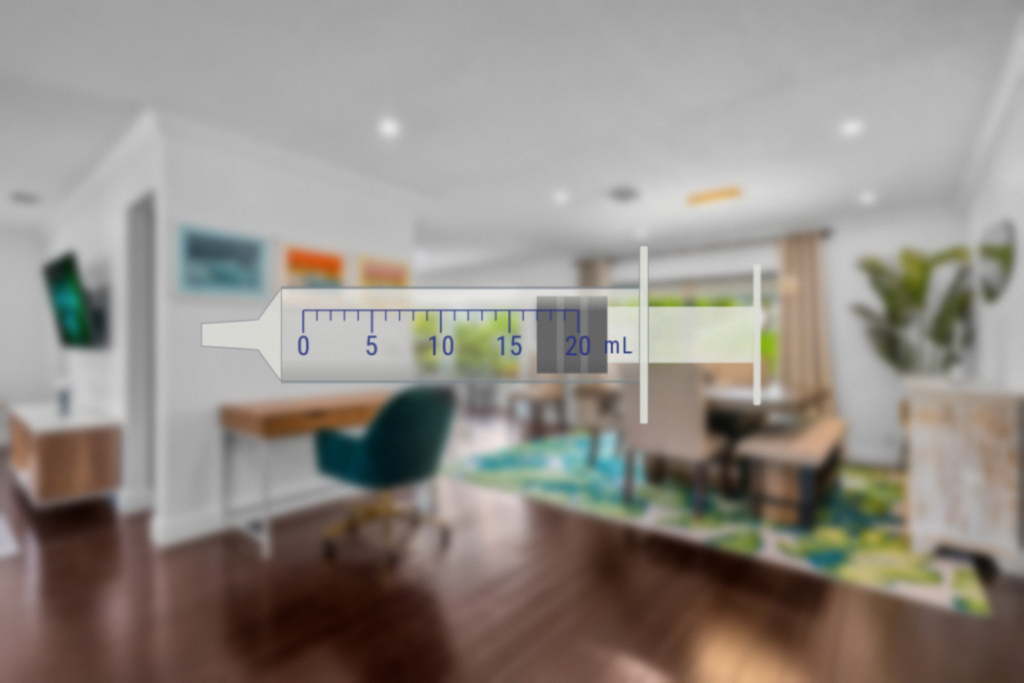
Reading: 17; mL
